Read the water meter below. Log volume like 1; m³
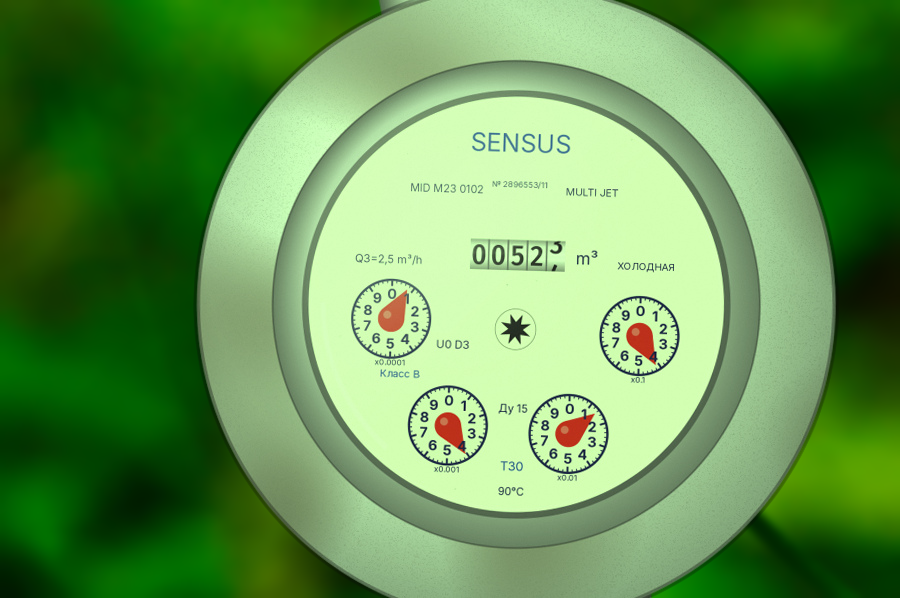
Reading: 523.4140; m³
